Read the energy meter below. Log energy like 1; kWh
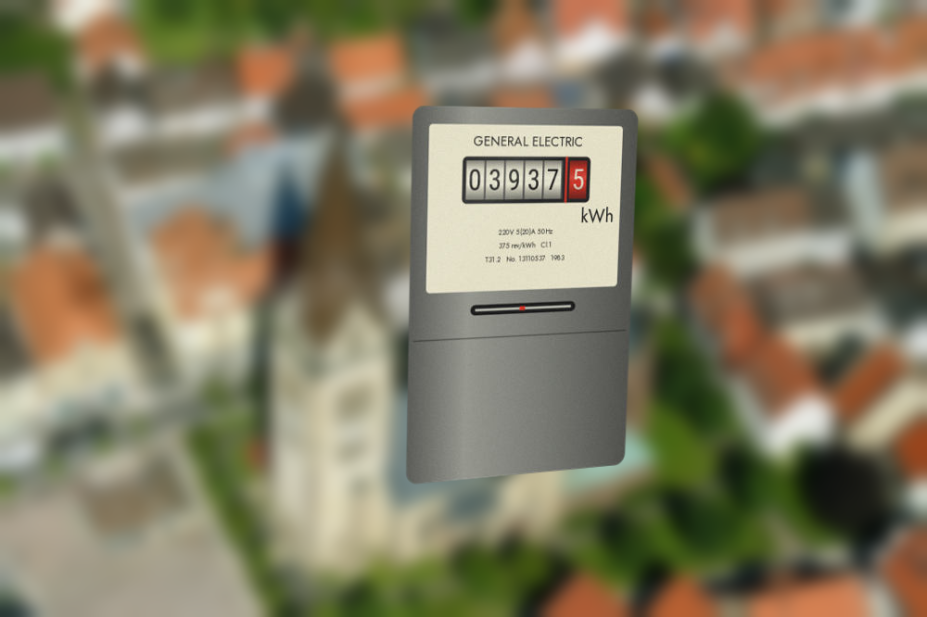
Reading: 3937.5; kWh
